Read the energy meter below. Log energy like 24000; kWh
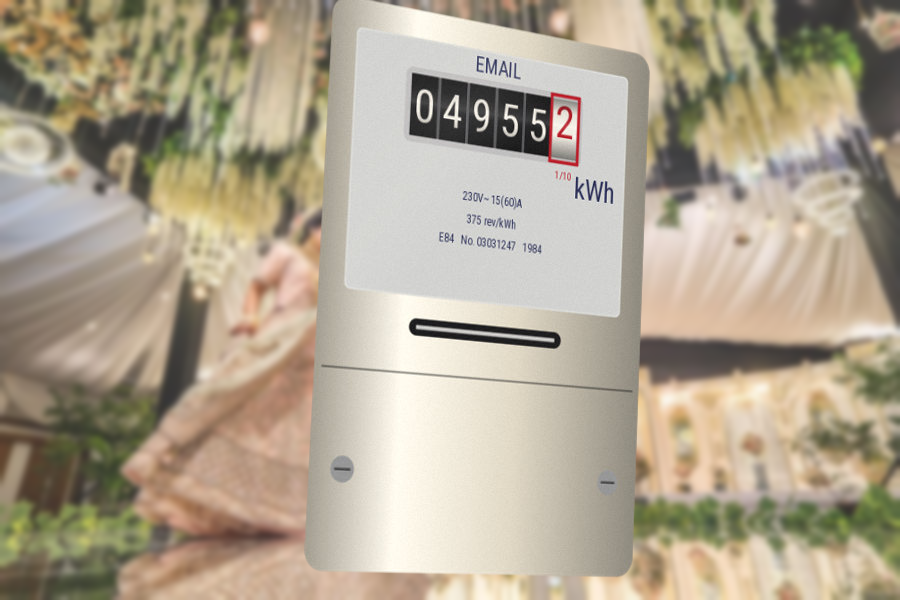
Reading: 4955.2; kWh
